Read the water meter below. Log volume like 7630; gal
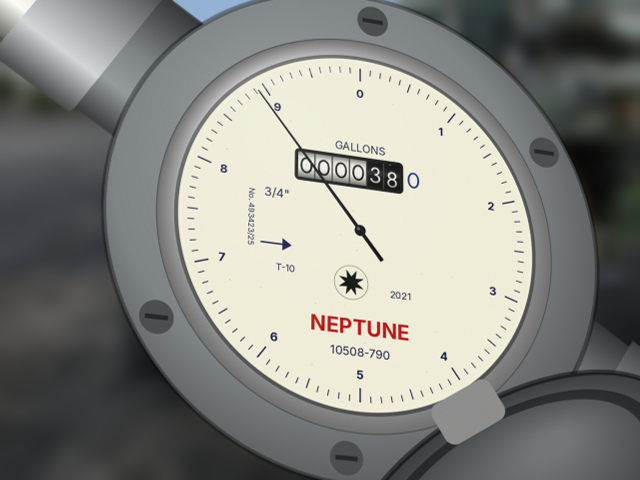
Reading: 378.9; gal
